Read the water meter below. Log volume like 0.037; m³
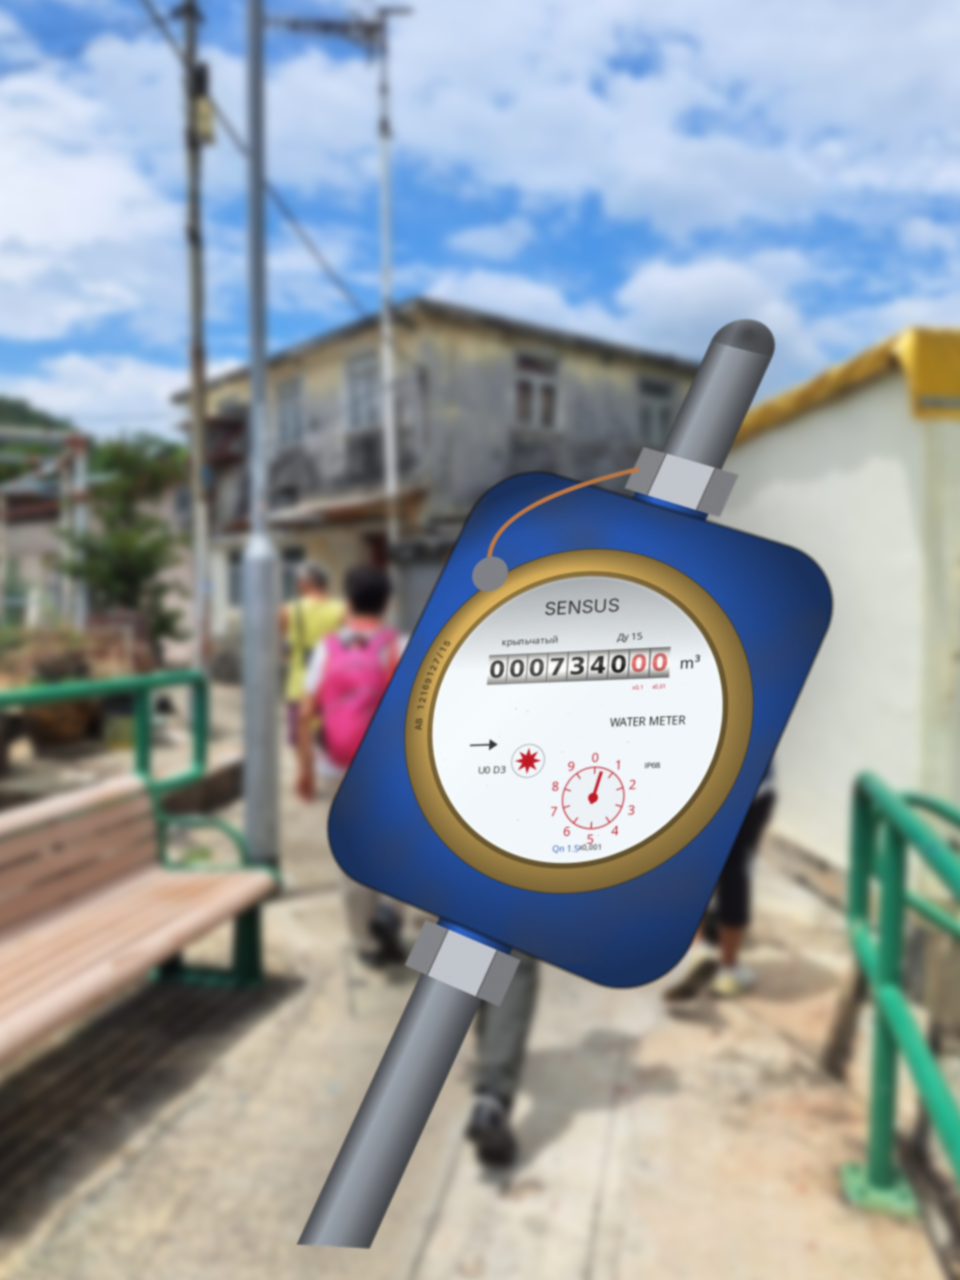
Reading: 7340.000; m³
